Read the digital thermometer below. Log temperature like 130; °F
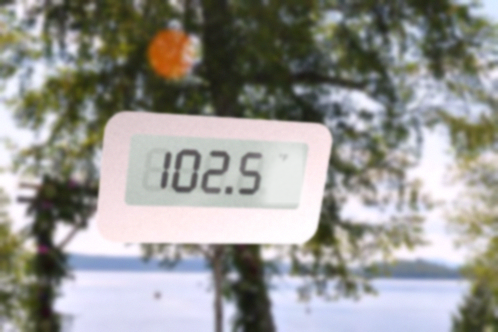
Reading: 102.5; °F
